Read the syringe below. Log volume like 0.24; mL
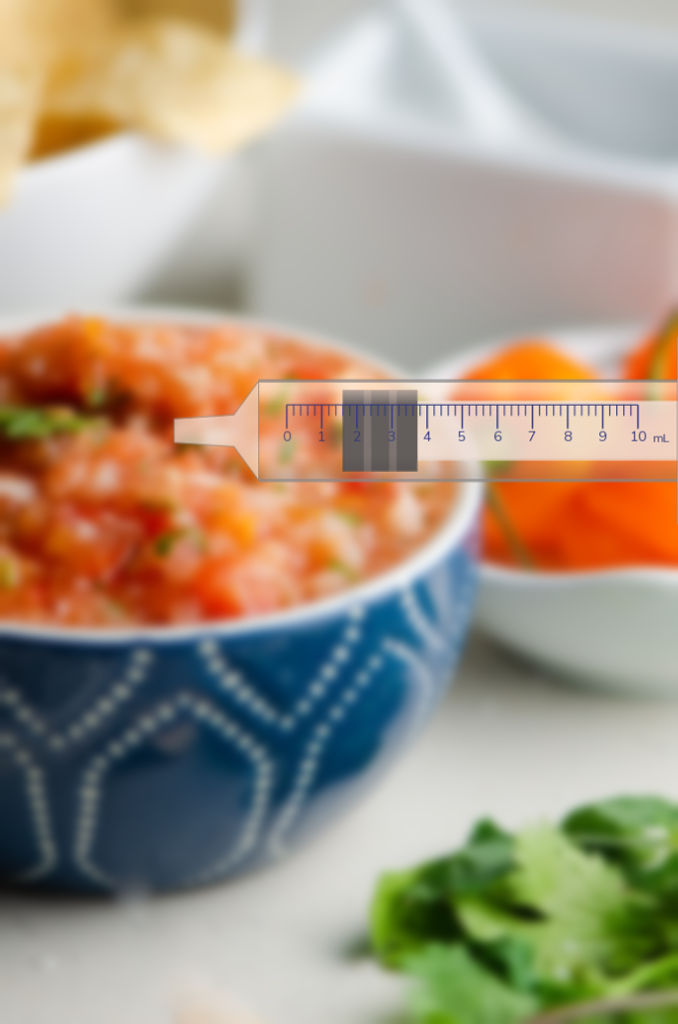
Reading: 1.6; mL
